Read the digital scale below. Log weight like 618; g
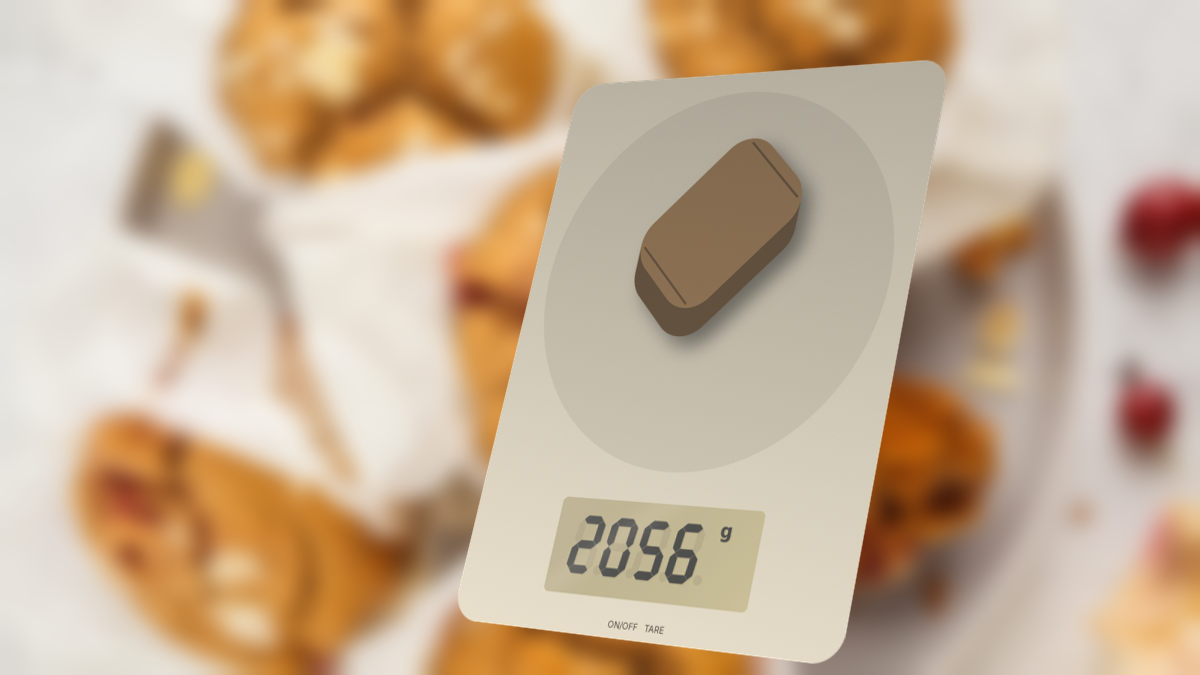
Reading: 2056; g
